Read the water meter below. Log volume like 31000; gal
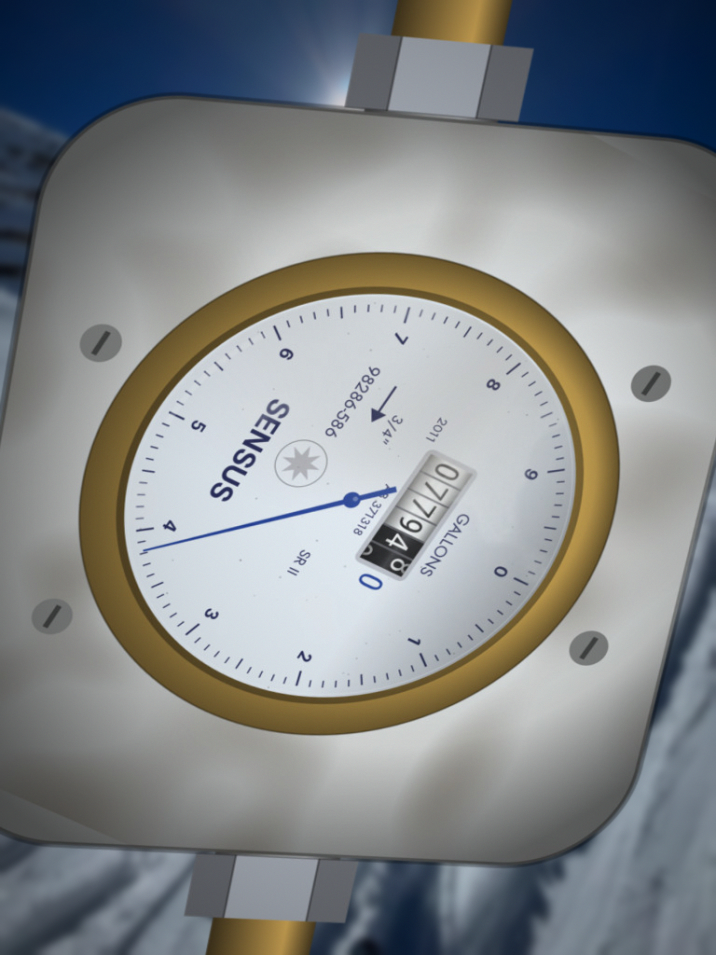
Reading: 779483.8; gal
